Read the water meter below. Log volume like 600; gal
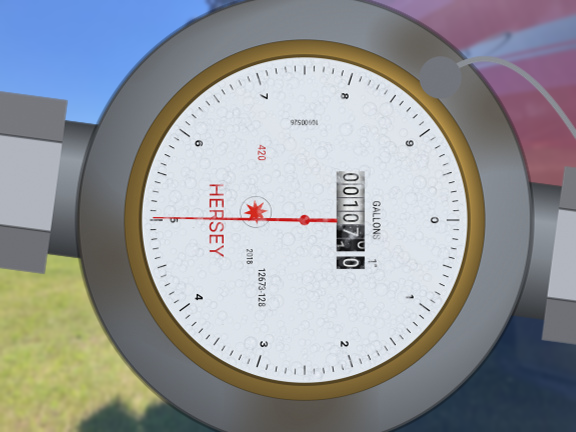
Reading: 10705.0; gal
